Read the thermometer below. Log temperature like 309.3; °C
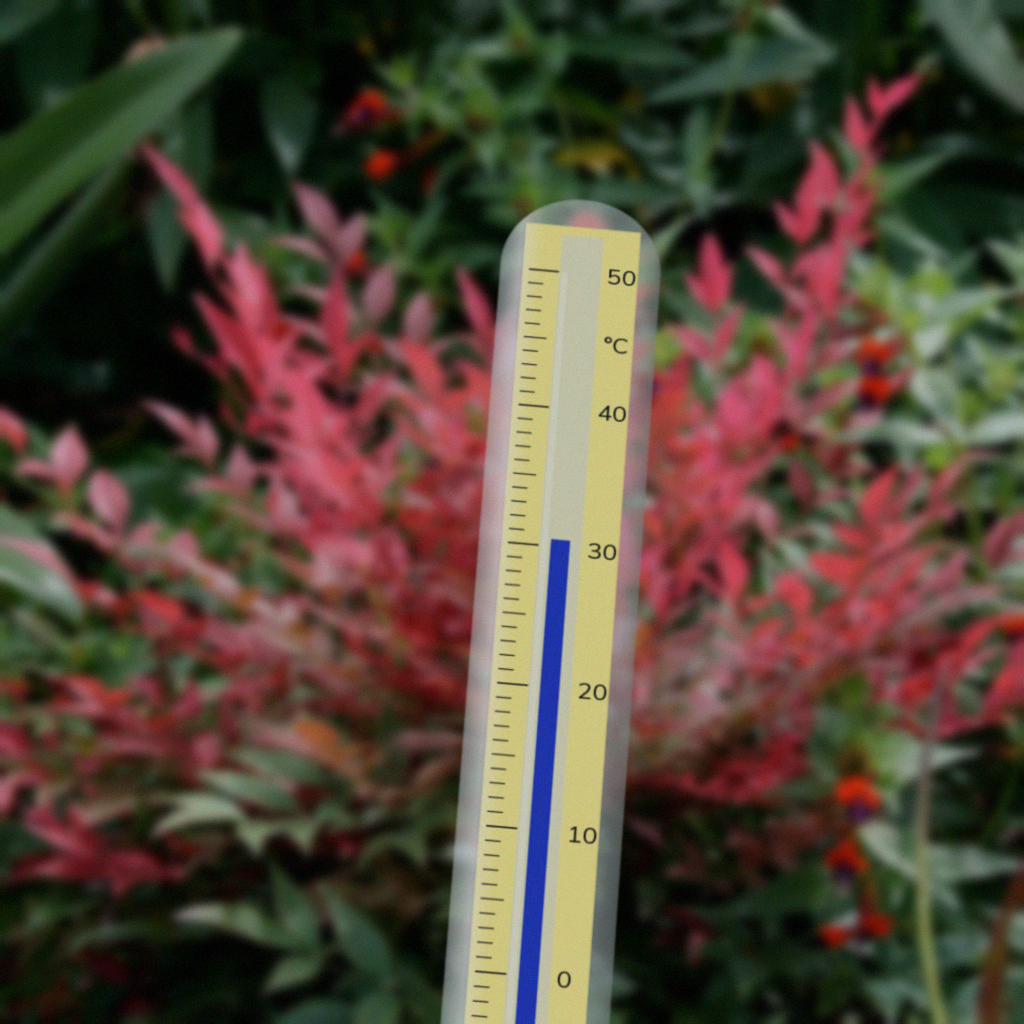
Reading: 30.5; °C
